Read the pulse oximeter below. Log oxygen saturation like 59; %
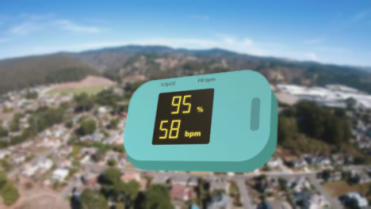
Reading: 95; %
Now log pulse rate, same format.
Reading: 58; bpm
